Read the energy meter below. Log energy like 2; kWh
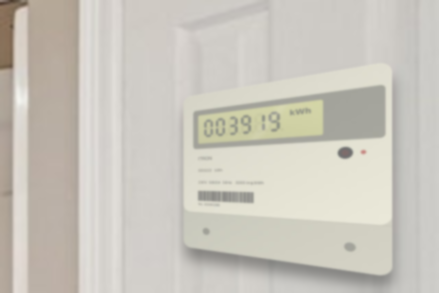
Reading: 3919; kWh
